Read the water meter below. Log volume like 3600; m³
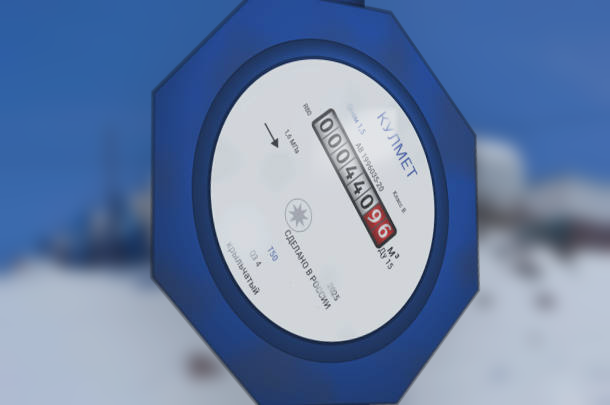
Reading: 440.96; m³
